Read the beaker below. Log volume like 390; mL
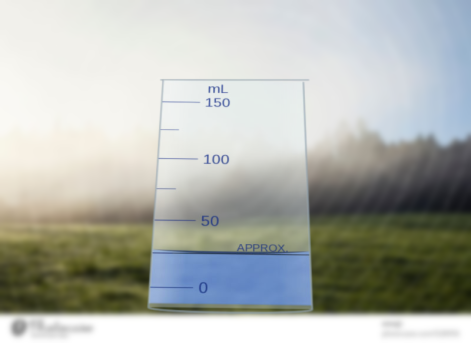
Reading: 25; mL
